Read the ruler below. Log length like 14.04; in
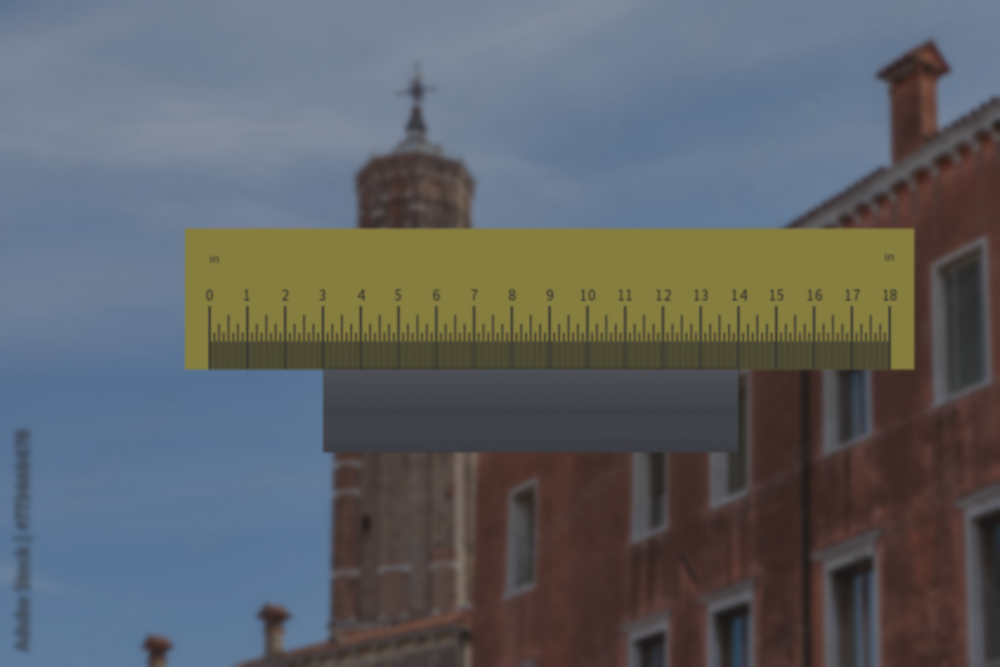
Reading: 11; in
